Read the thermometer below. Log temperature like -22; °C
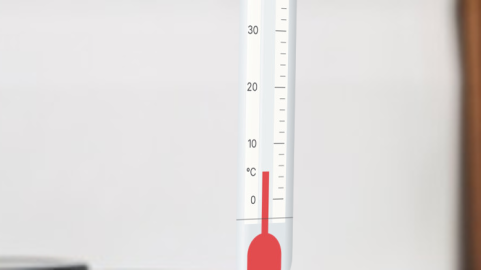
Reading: 5; °C
